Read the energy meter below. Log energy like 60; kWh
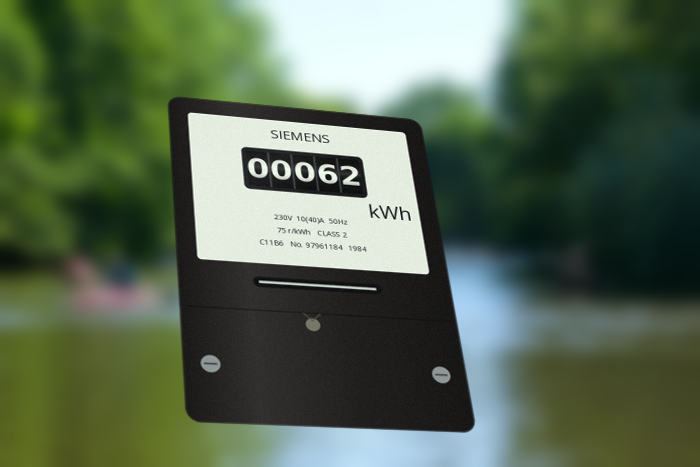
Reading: 62; kWh
